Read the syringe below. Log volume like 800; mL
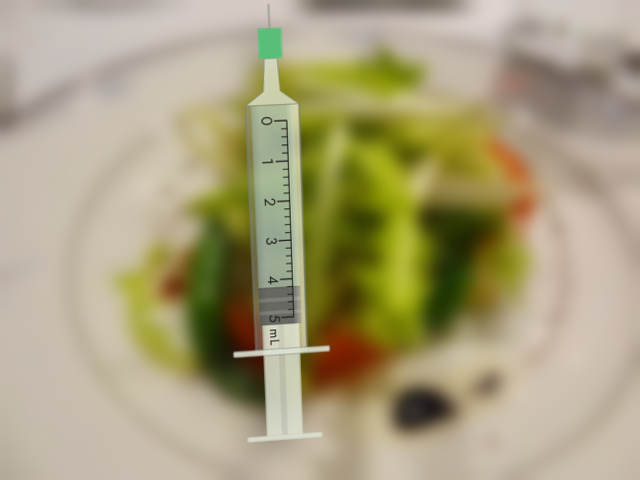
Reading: 4.2; mL
